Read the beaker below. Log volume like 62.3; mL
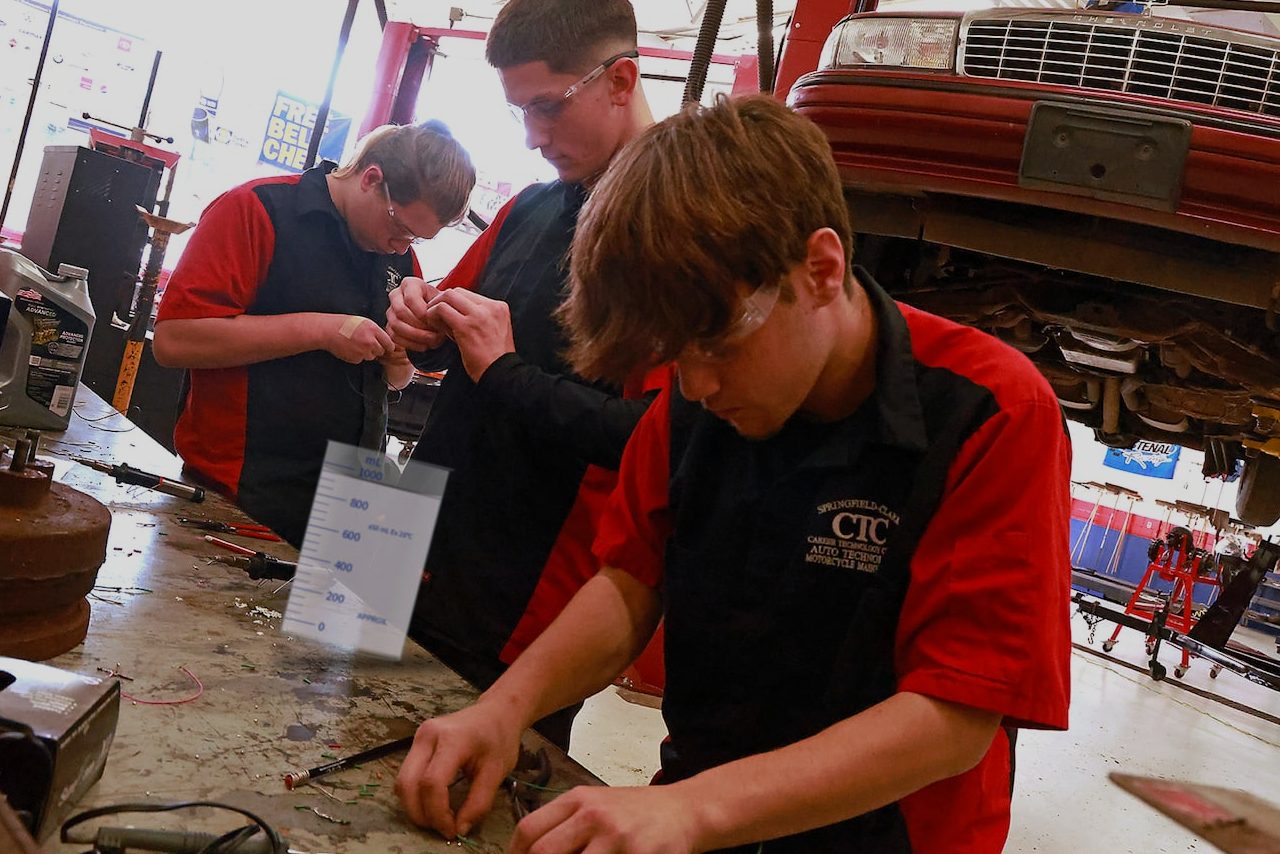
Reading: 950; mL
